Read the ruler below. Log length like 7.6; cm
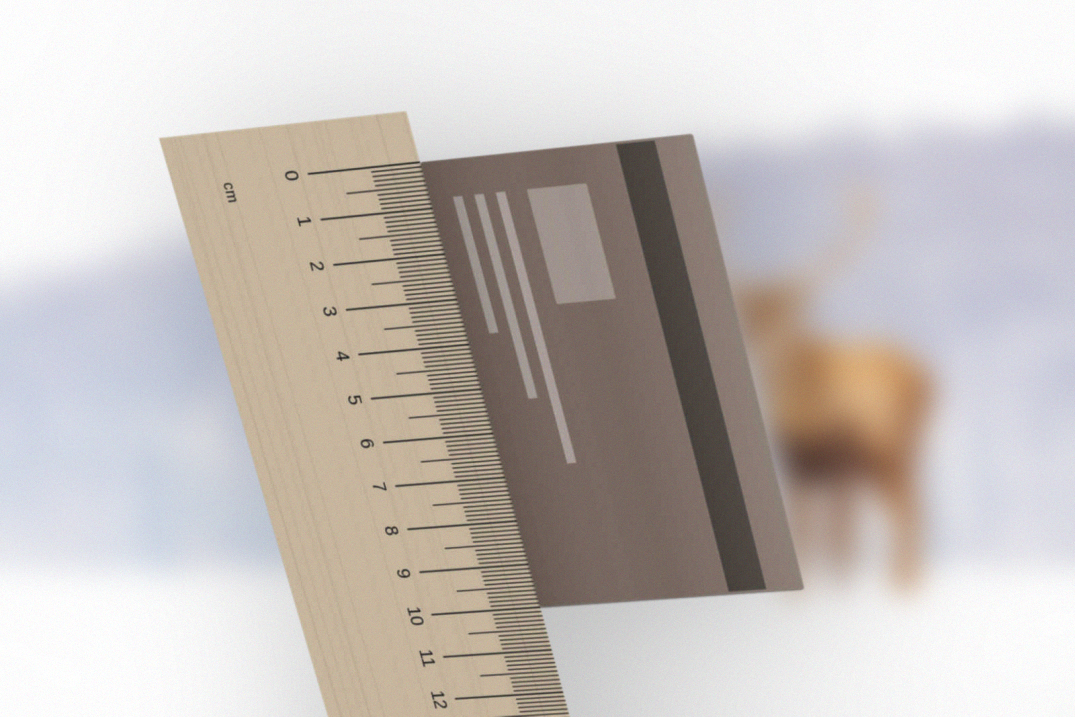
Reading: 10; cm
